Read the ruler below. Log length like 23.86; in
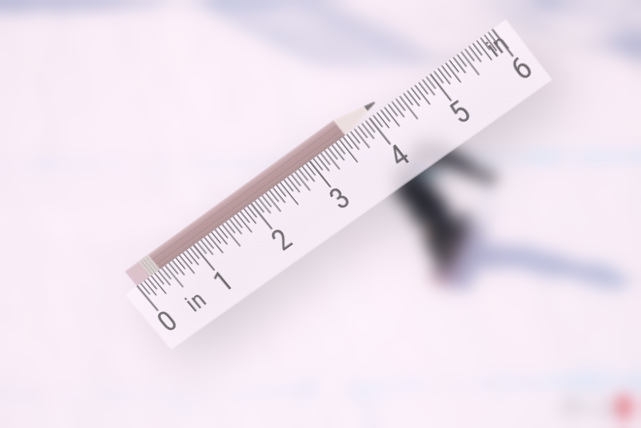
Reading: 4.1875; in
